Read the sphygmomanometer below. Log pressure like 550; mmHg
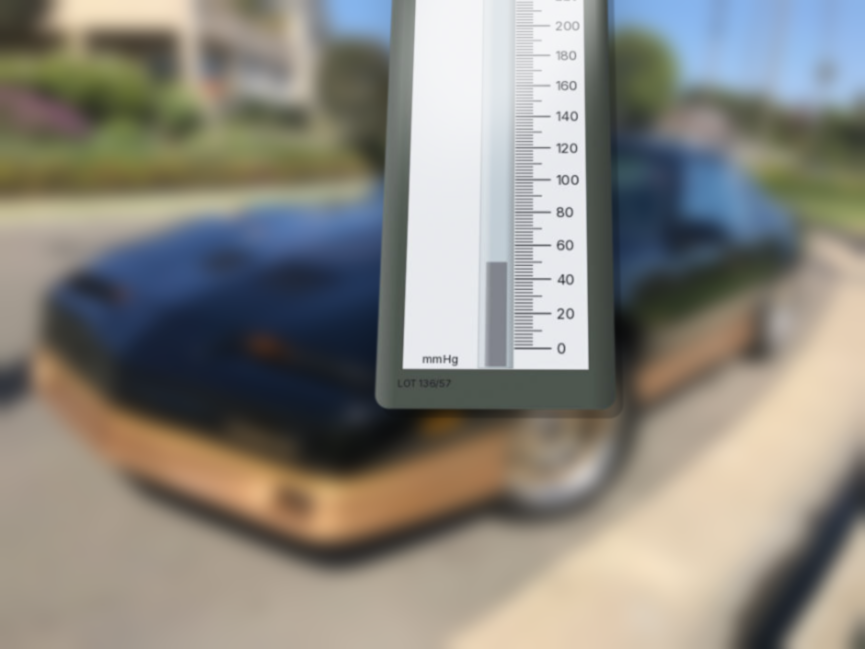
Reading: 50; mmHg
